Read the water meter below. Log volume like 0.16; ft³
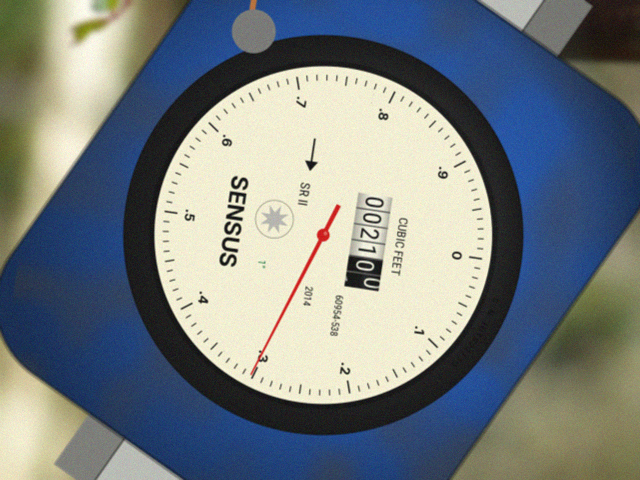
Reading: 2100.30; ft³
